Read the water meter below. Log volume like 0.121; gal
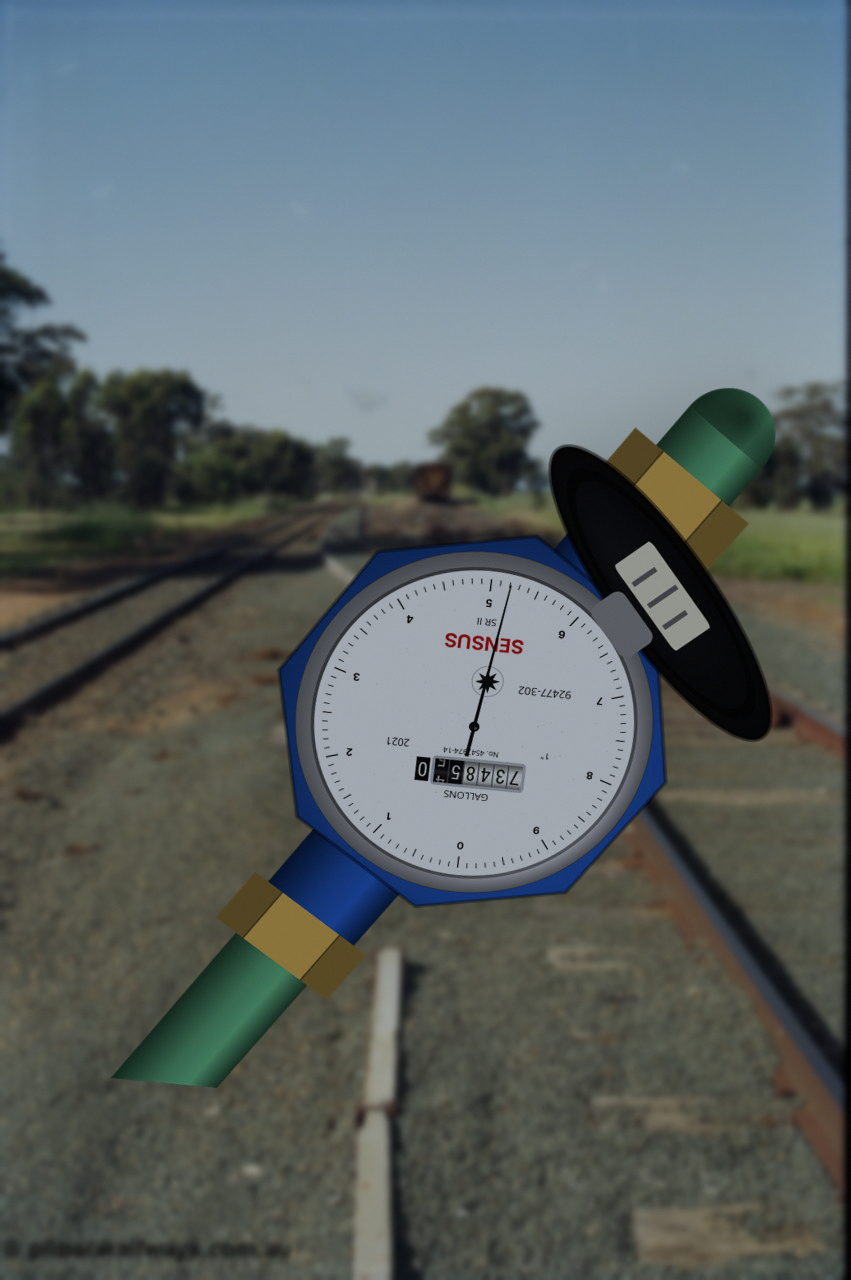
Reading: 7348545.2; gal
